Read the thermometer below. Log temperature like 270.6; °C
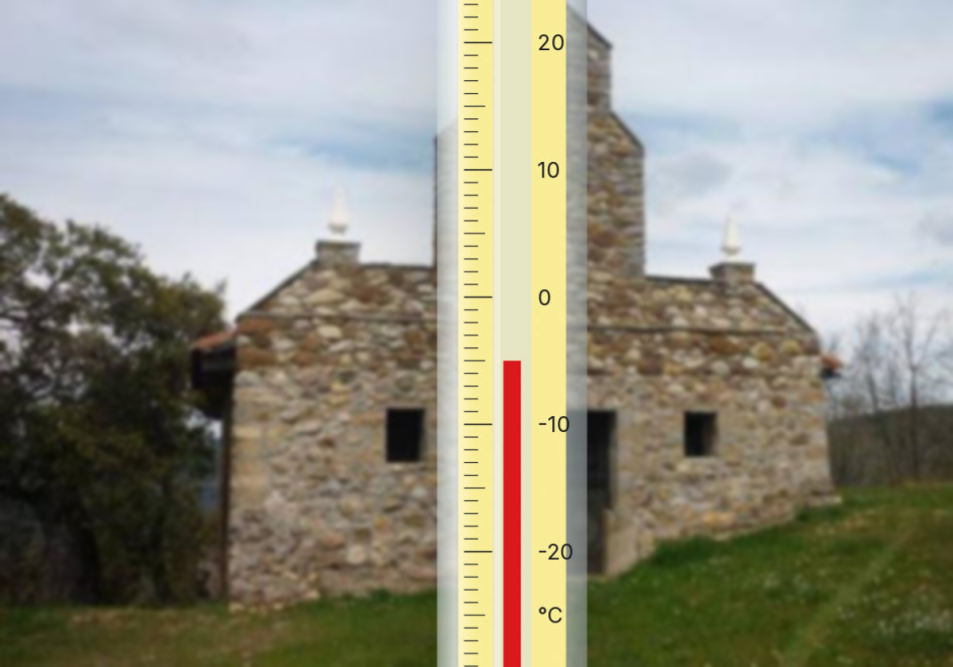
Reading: -5; °C
